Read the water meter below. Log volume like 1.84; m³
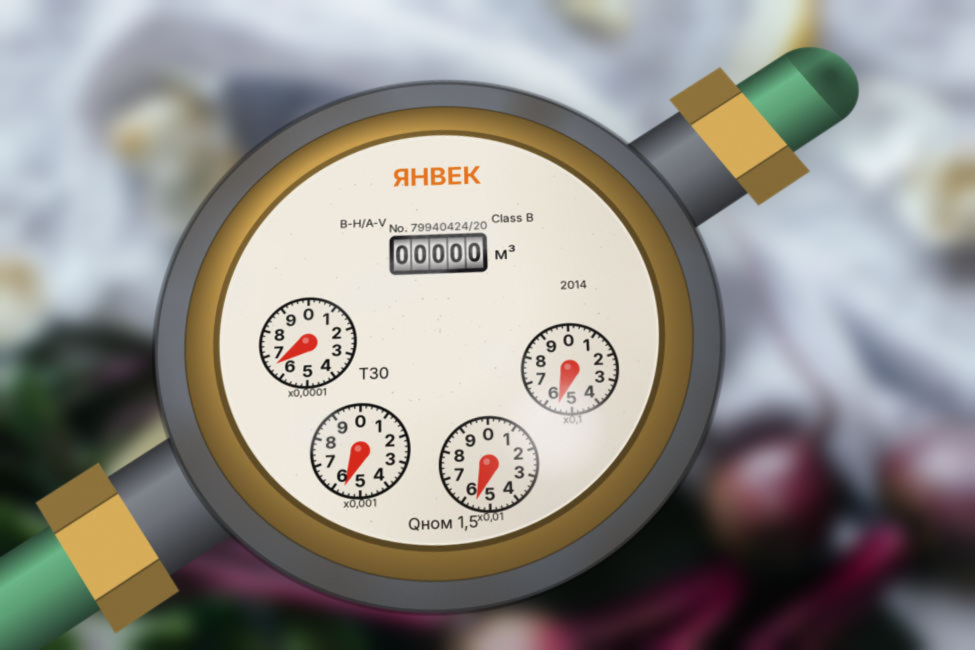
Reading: 0.5556; m³
